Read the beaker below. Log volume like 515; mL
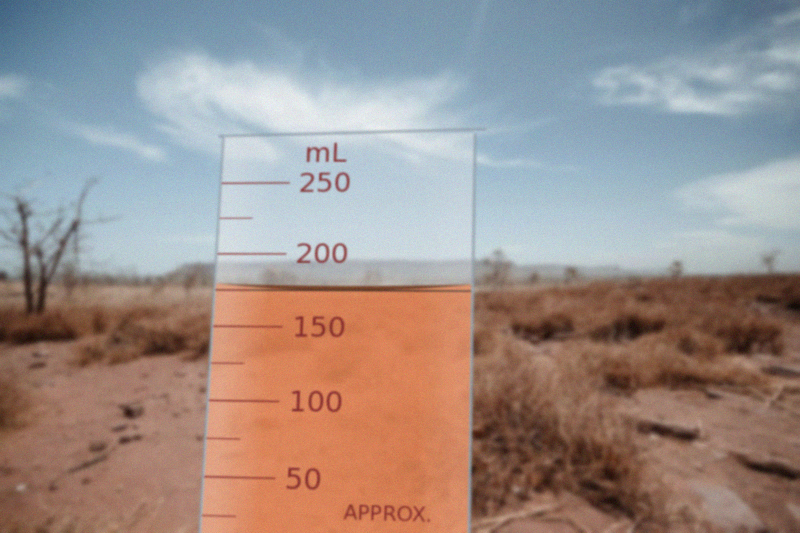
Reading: 175; mL
